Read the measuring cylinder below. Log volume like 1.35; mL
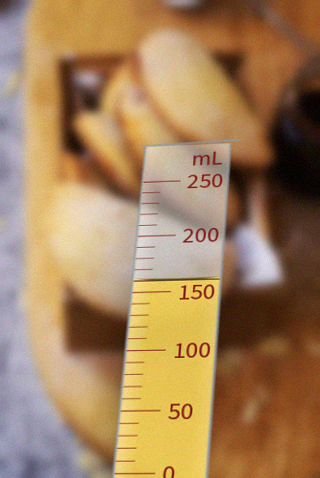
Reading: 160; mL
